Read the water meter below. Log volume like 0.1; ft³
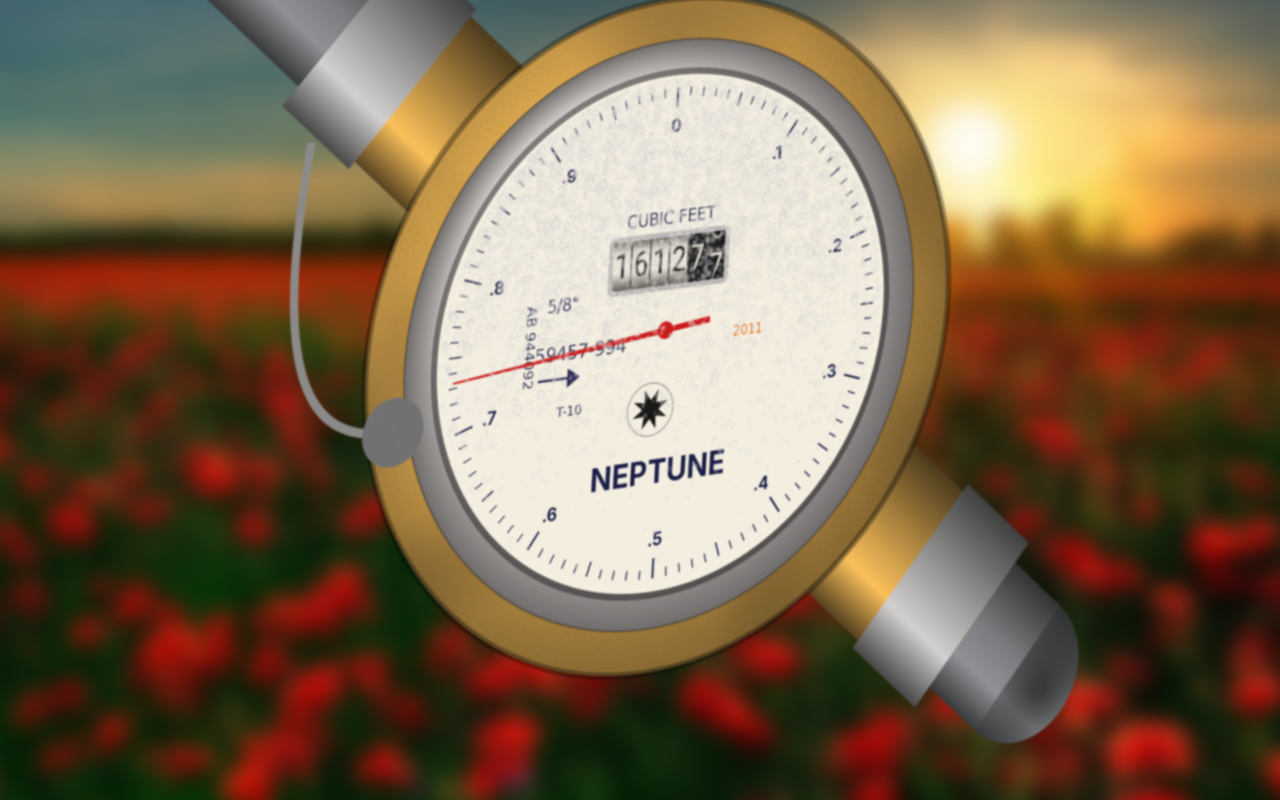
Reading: 161276.73; ft³
